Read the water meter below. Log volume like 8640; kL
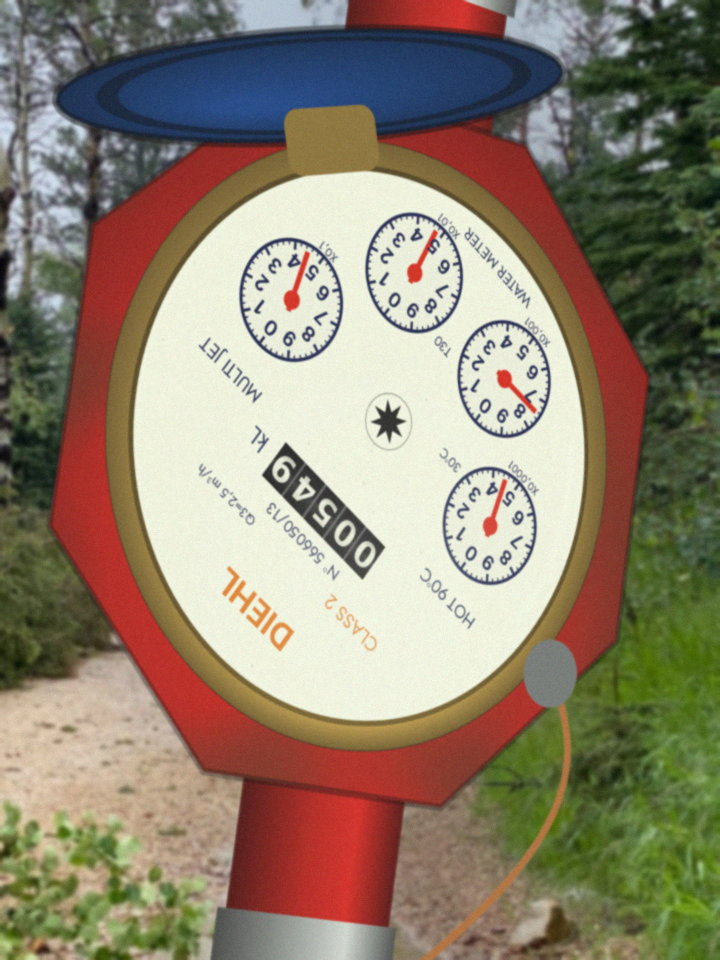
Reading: 549.4474; kL
